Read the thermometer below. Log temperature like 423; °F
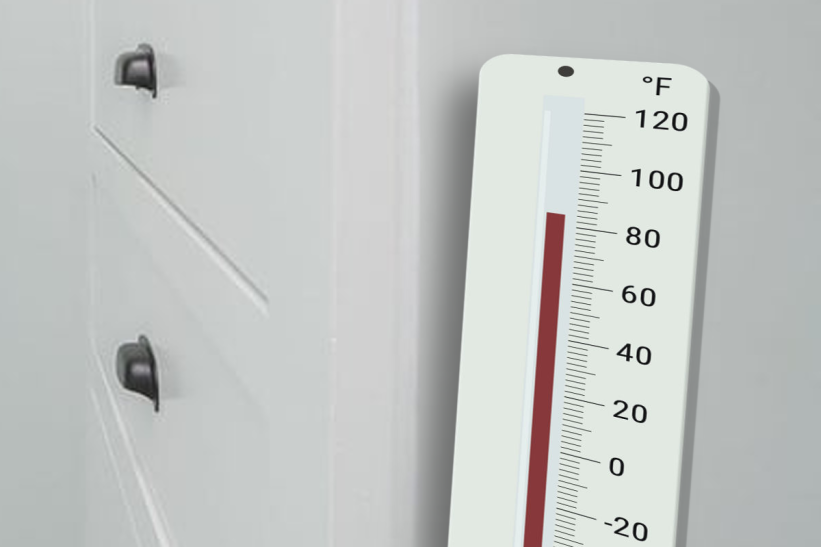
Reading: 84; °F
